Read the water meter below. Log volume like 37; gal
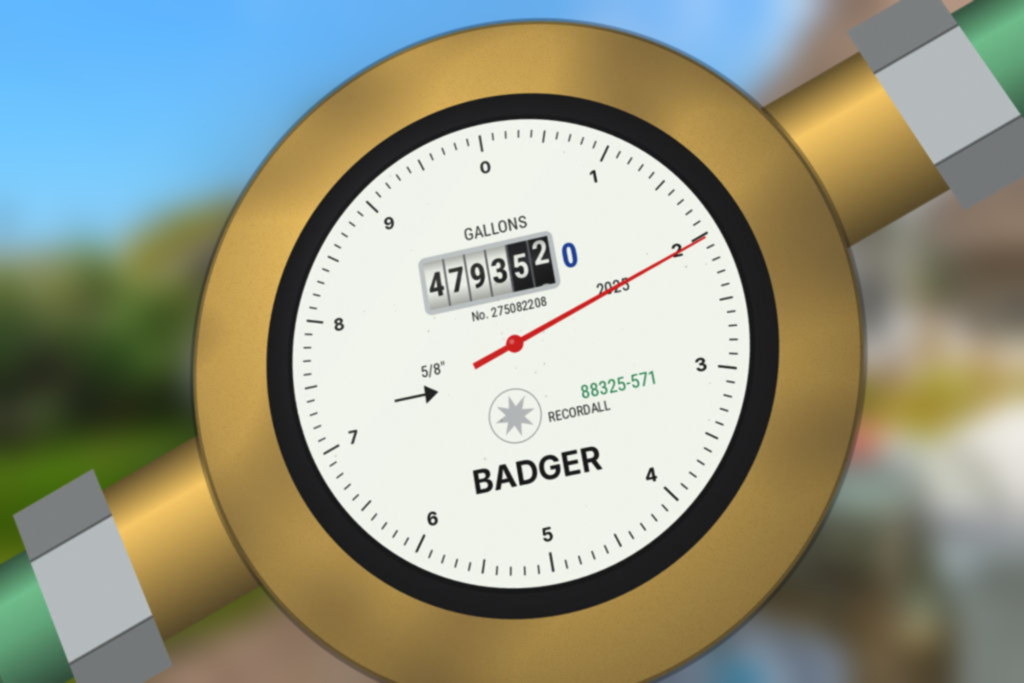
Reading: 4793522.0; gal
